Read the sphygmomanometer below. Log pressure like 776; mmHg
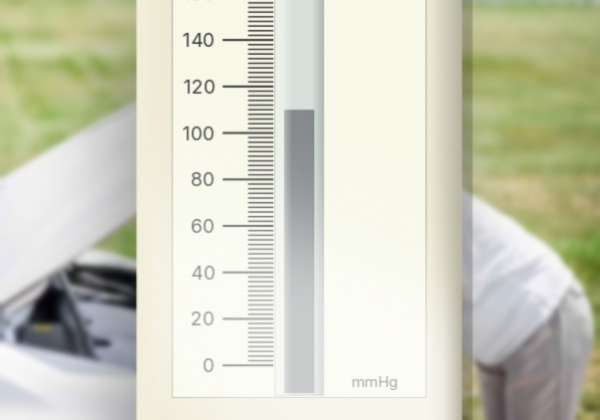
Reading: 110; mmHg
